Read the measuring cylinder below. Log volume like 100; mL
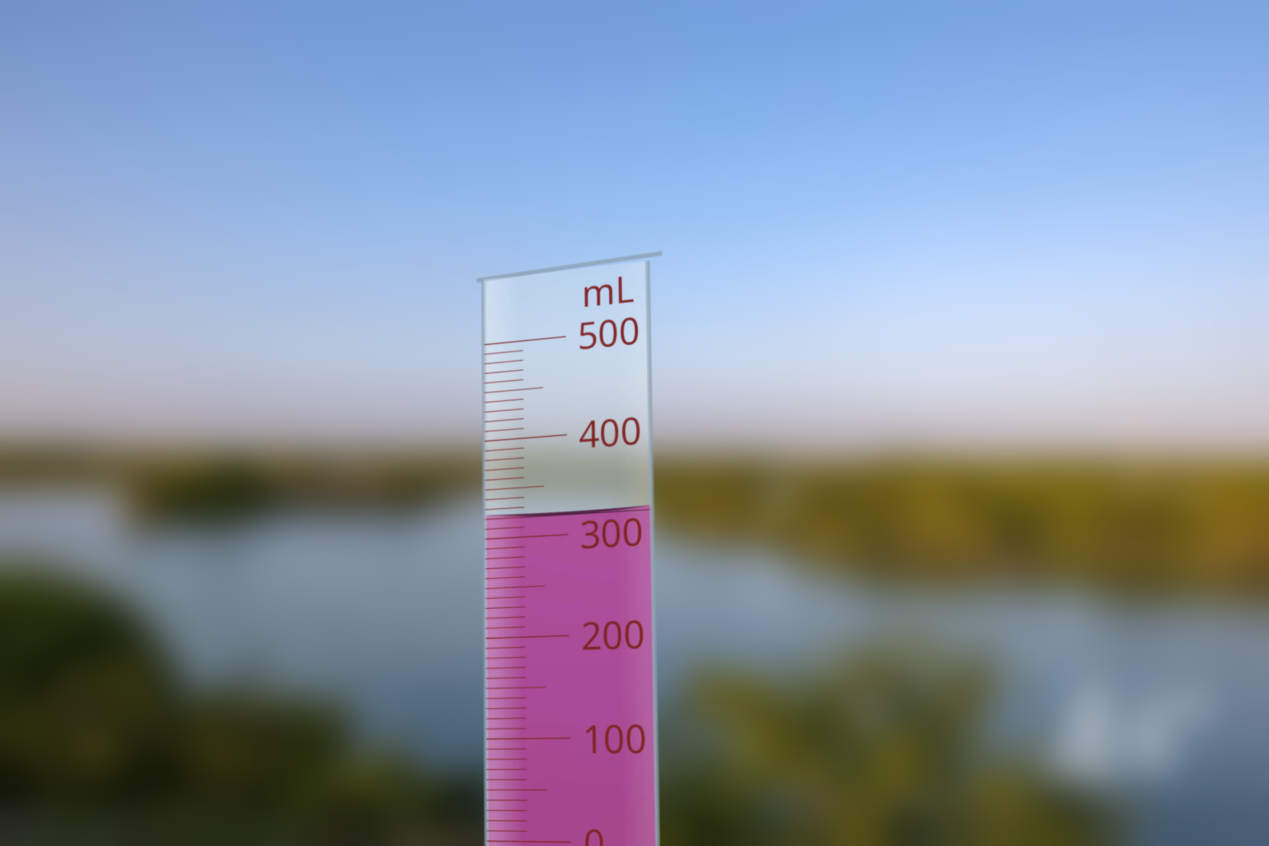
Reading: 320; mL
